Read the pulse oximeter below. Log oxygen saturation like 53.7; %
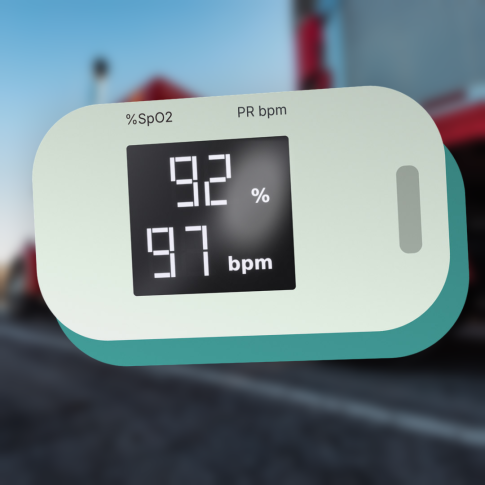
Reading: 92; %
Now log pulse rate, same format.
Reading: 97; bpm
